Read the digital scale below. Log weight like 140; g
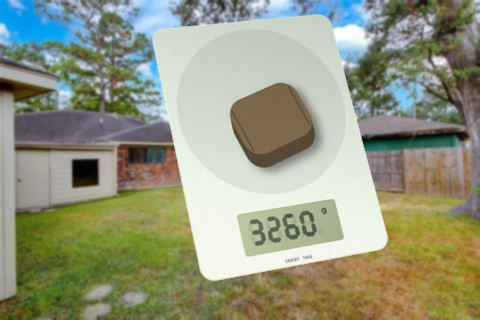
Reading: 3260; g
